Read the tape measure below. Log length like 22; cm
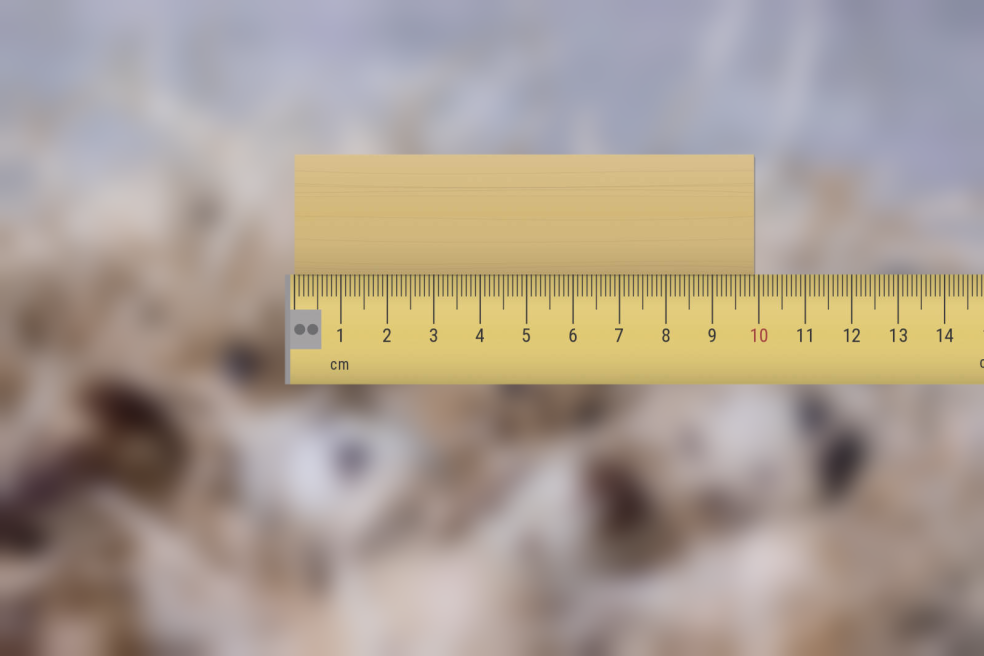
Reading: 9.9; cm
